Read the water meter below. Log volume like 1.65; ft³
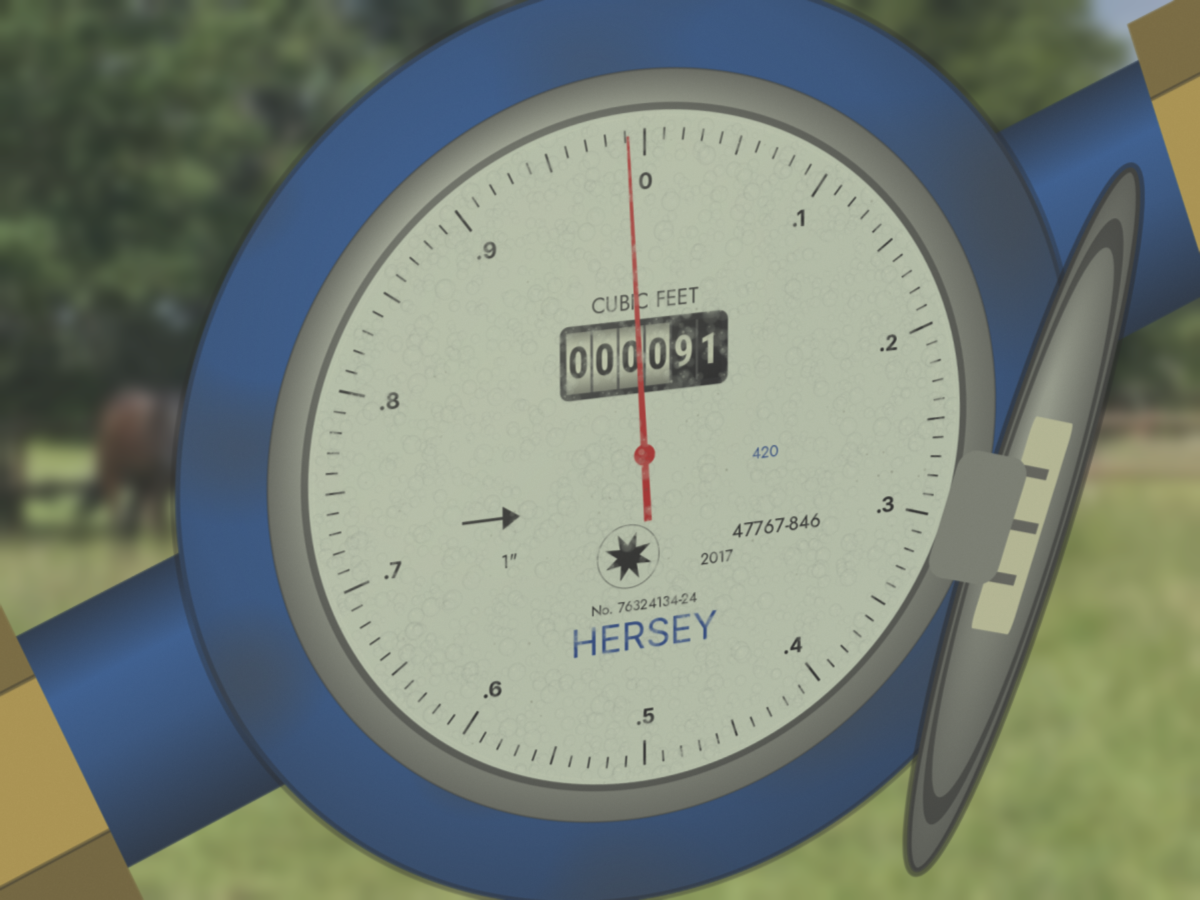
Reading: 90.99; ft³
